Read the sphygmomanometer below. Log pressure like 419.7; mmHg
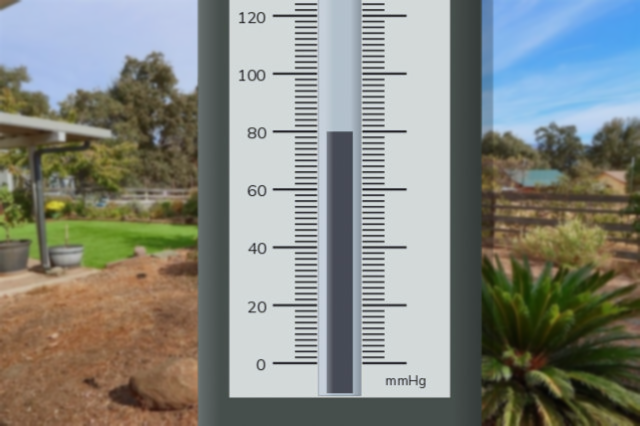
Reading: 80; mmHg
